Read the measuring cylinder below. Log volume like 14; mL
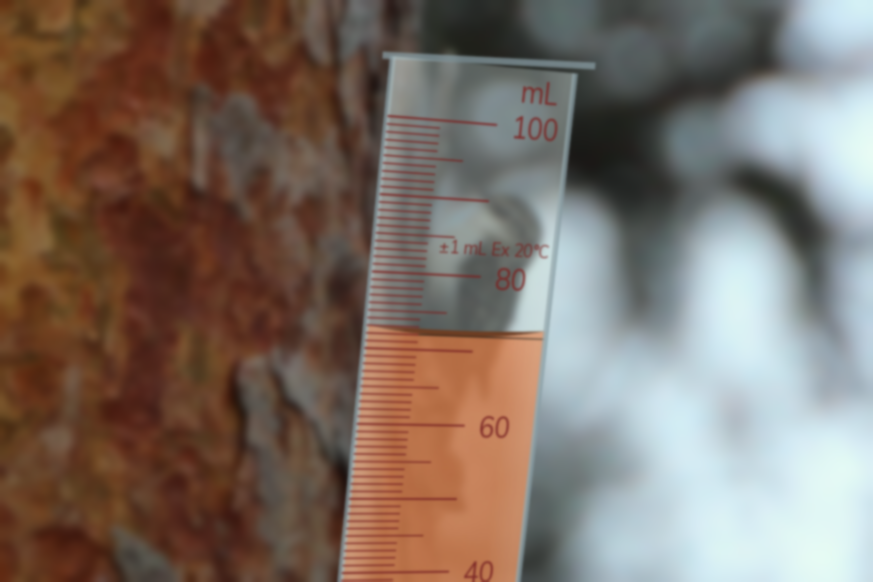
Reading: 72; mL
